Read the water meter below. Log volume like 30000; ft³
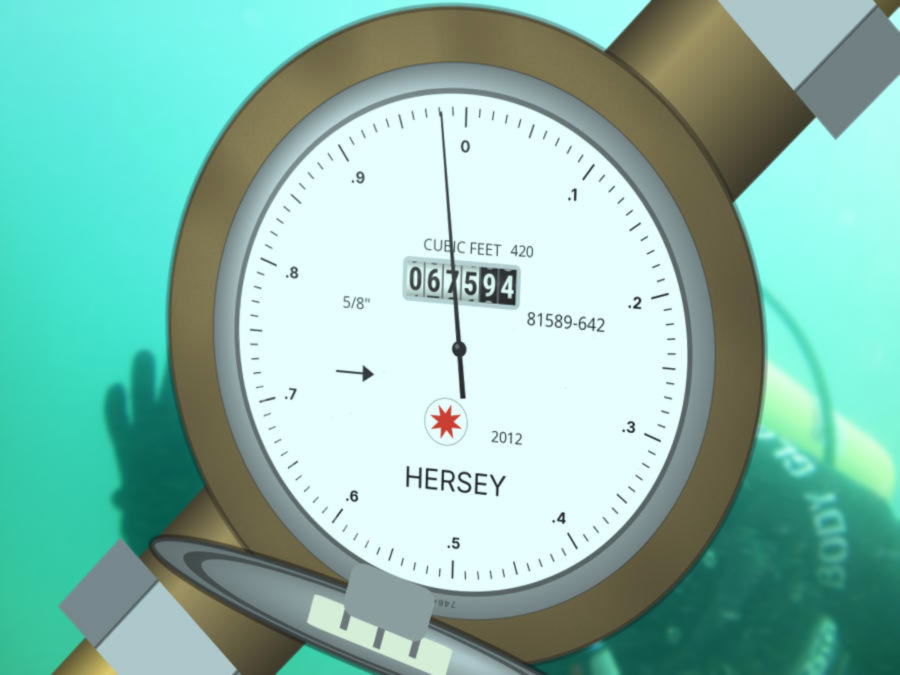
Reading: 67593.98; ft³
